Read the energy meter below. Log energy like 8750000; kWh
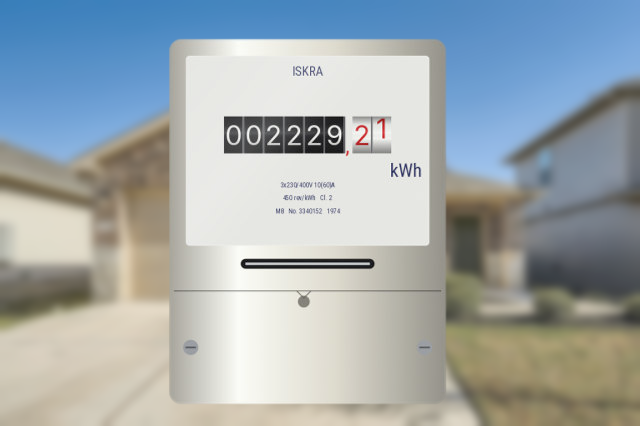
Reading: 2229.21; kWh
